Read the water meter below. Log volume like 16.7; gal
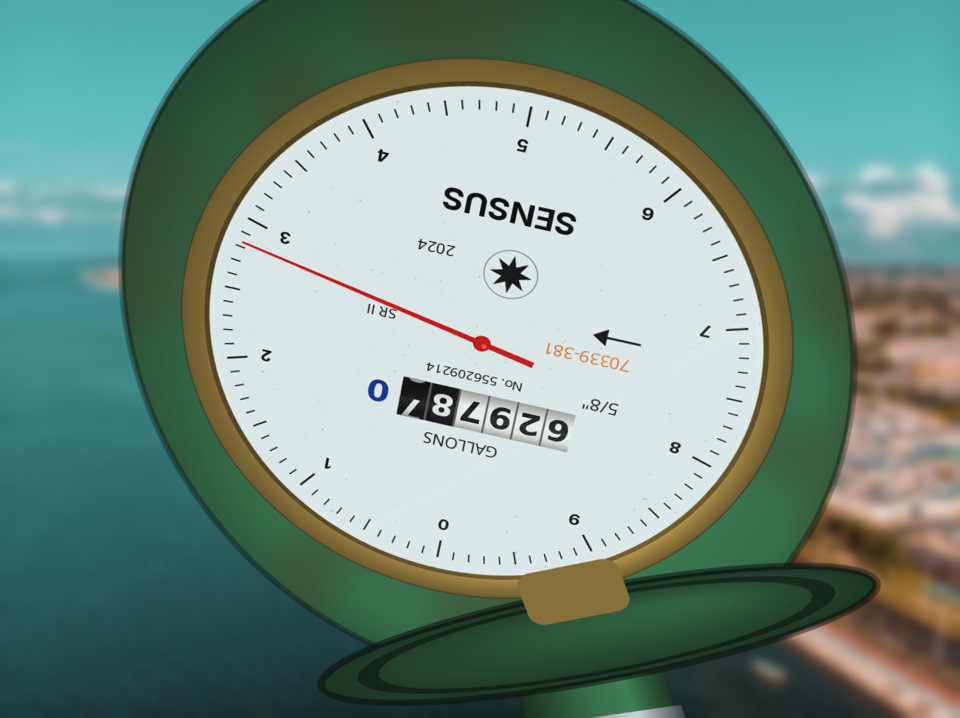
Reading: 6297872.8; gal
